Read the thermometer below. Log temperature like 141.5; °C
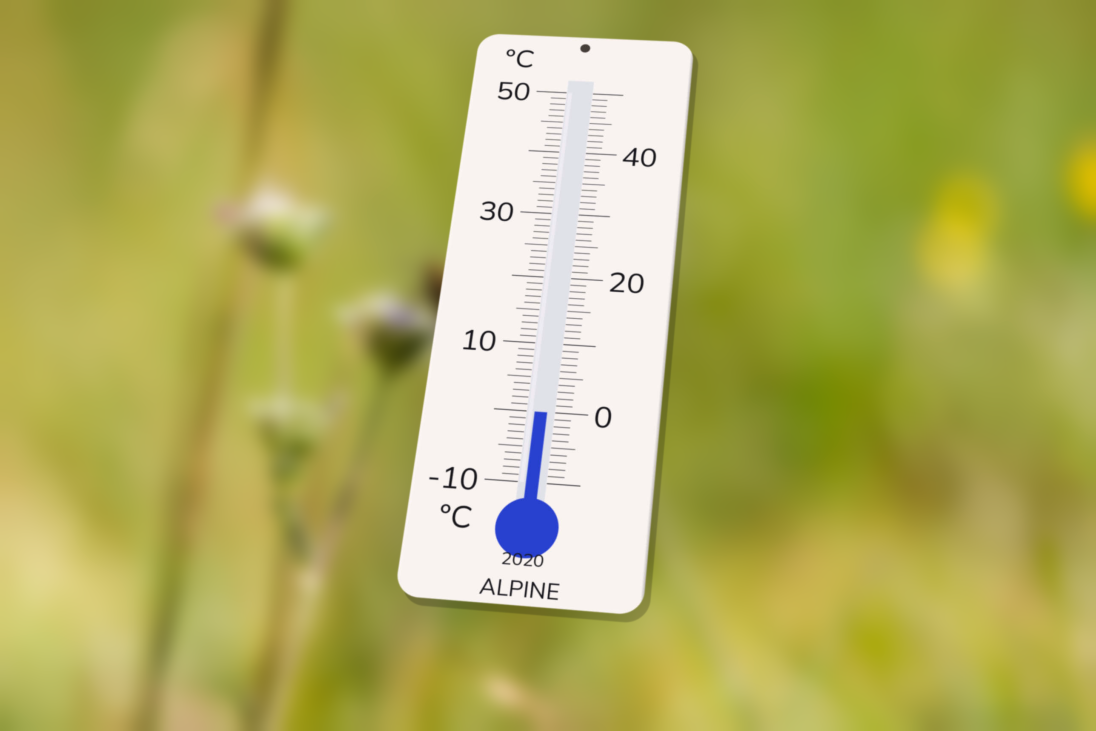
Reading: 0; °C
